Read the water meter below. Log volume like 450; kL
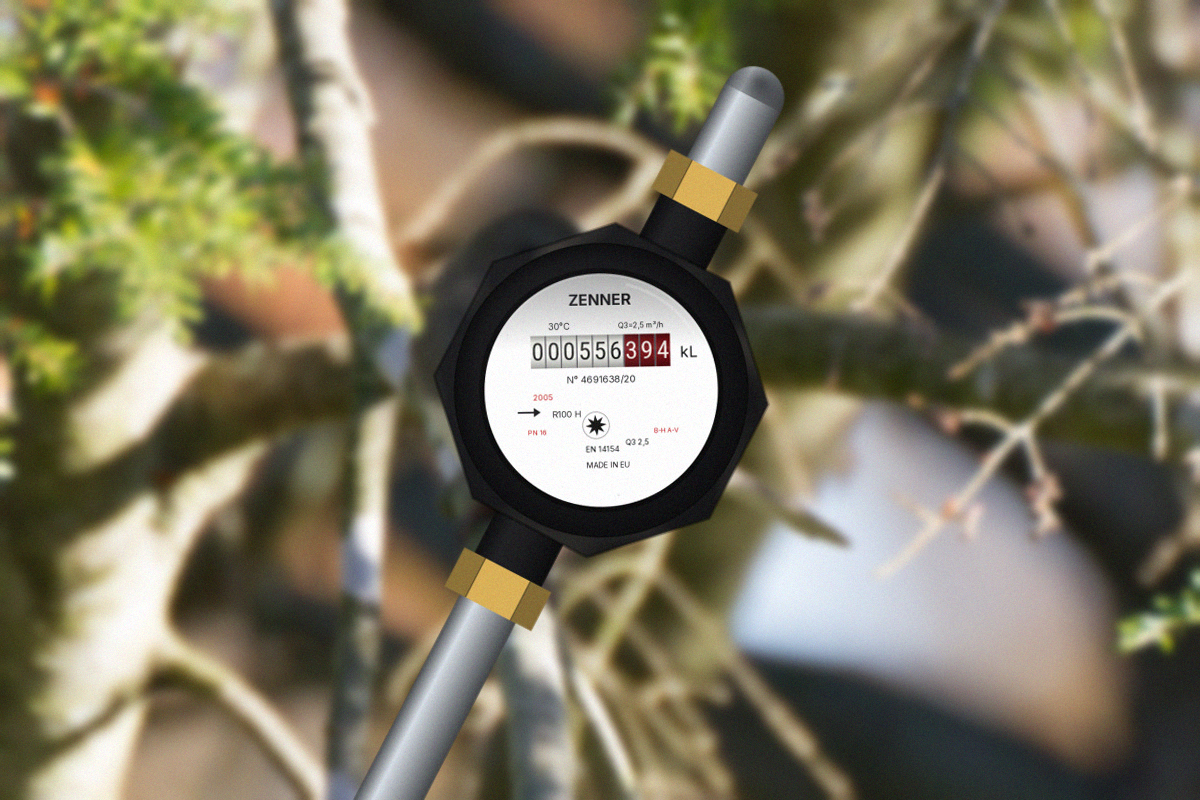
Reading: 556.394; kL
